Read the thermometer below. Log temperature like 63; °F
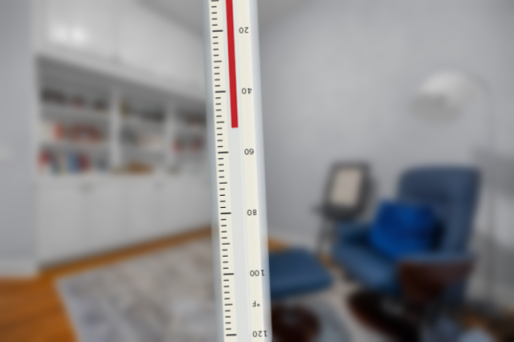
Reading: 52; °F
